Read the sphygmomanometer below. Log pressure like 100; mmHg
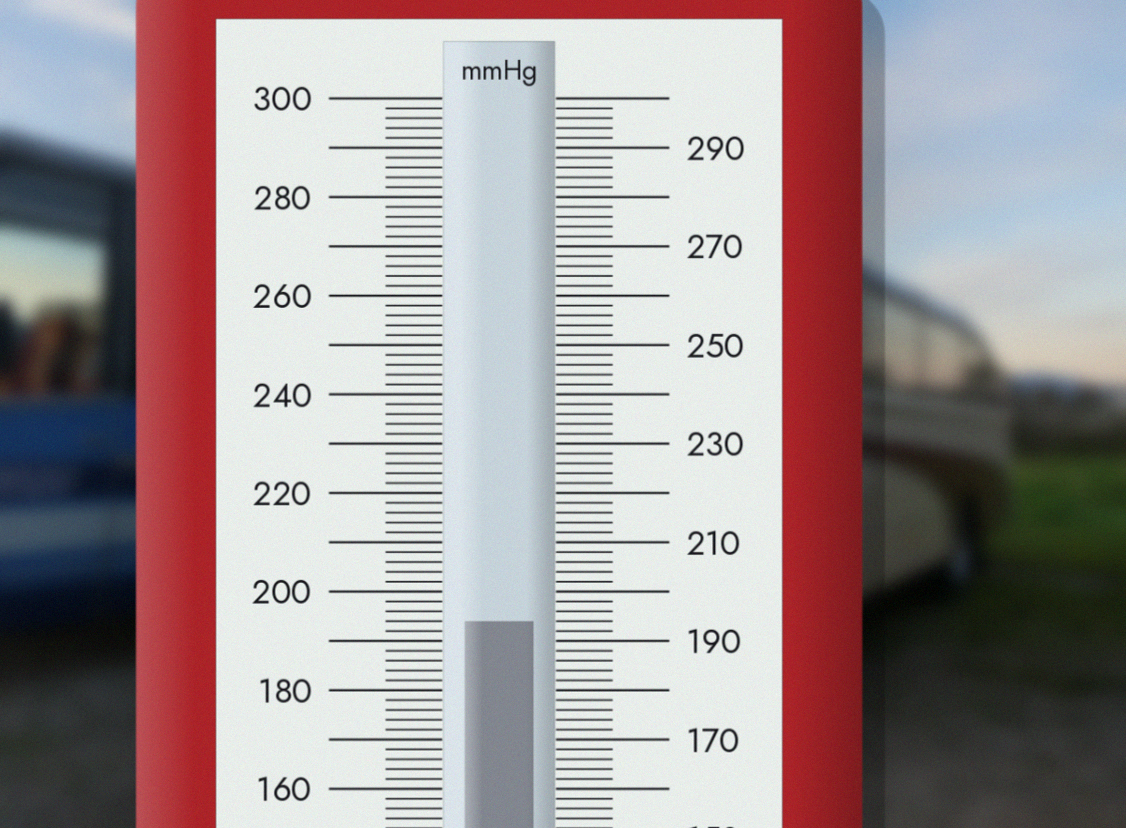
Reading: 194; mmHg
